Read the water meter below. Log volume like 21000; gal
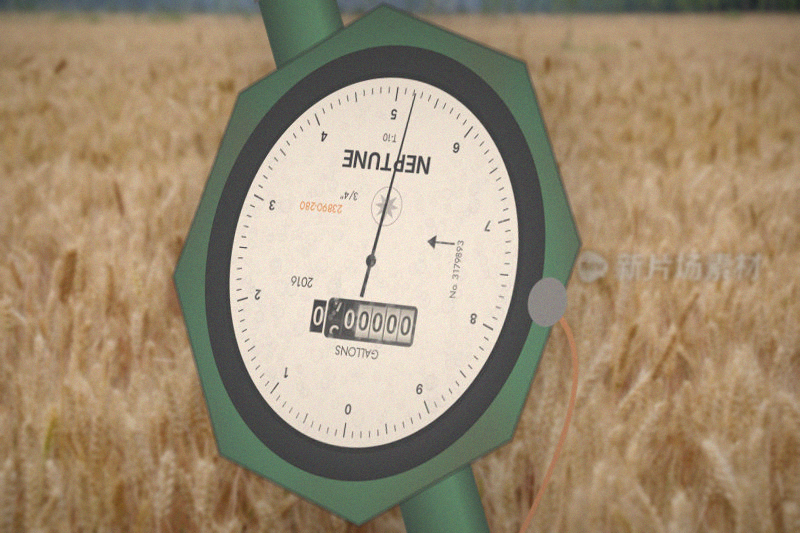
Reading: 35.2; gal
